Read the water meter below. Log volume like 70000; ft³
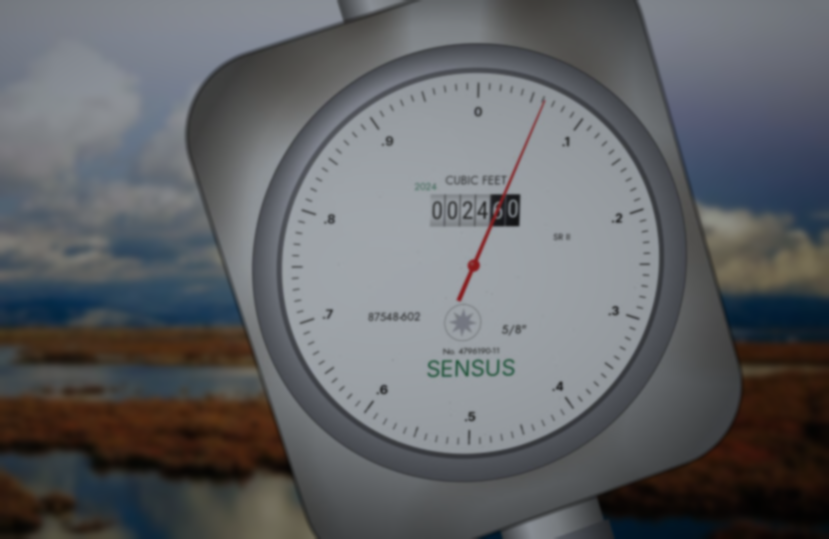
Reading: 2460.06; ft³
